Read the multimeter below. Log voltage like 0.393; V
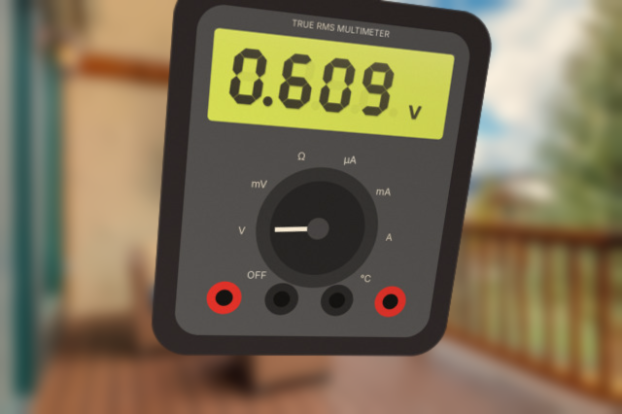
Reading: 0.609; V
